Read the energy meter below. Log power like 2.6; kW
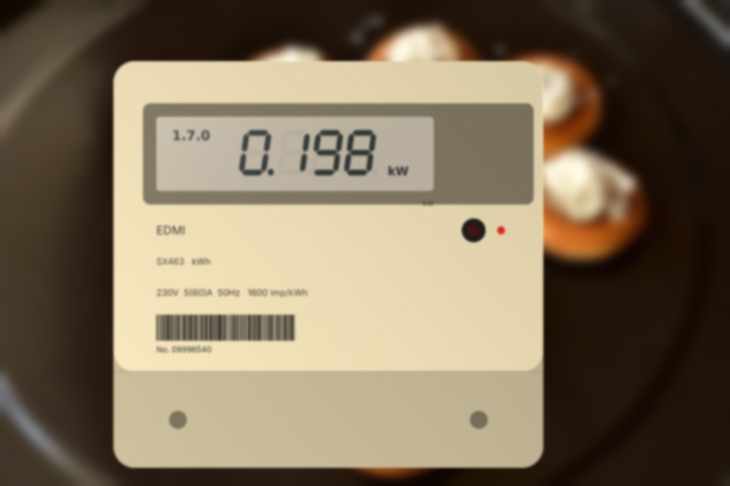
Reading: 0.198; kW
